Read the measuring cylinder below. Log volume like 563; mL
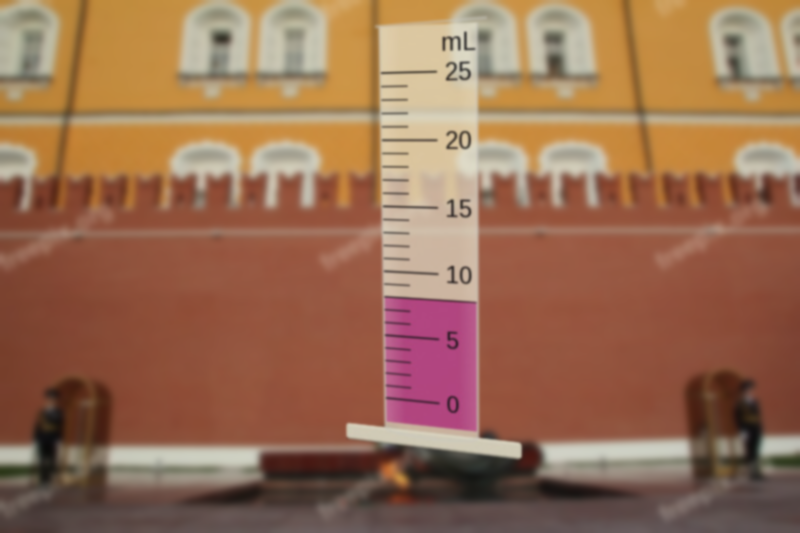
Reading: 8; mL
